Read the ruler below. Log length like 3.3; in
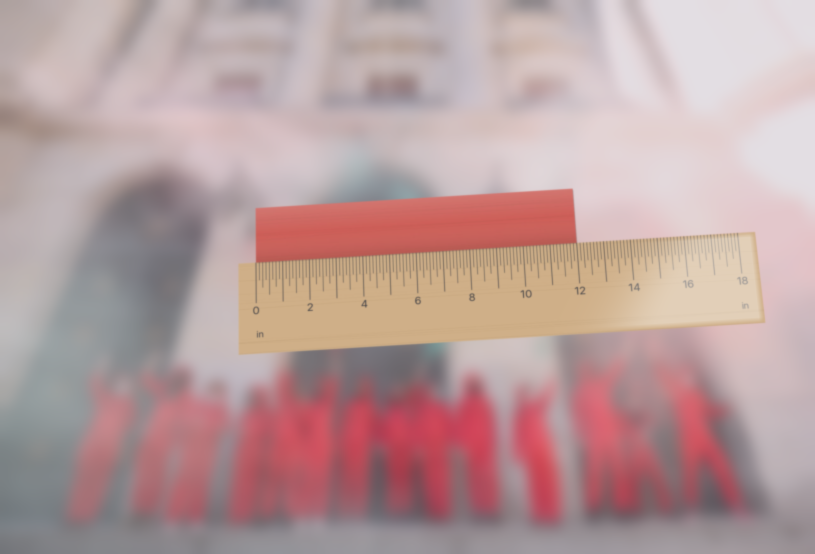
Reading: 12; in
